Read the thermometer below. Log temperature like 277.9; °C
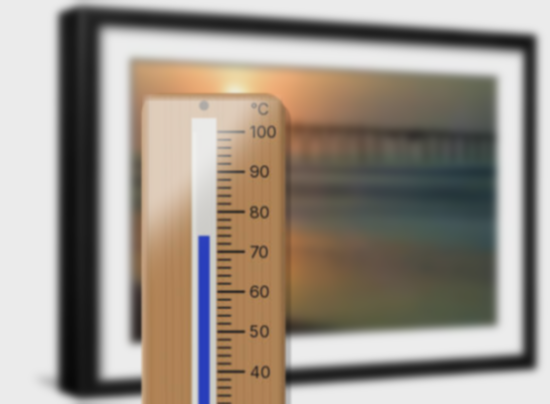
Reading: 74; °C
